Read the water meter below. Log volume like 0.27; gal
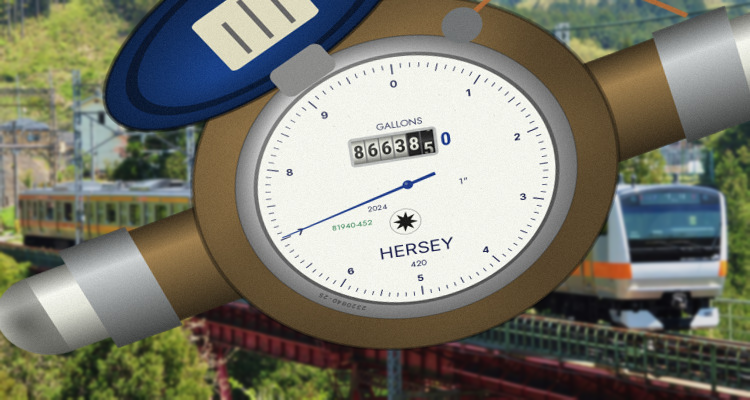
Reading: 8663847.0; gal
